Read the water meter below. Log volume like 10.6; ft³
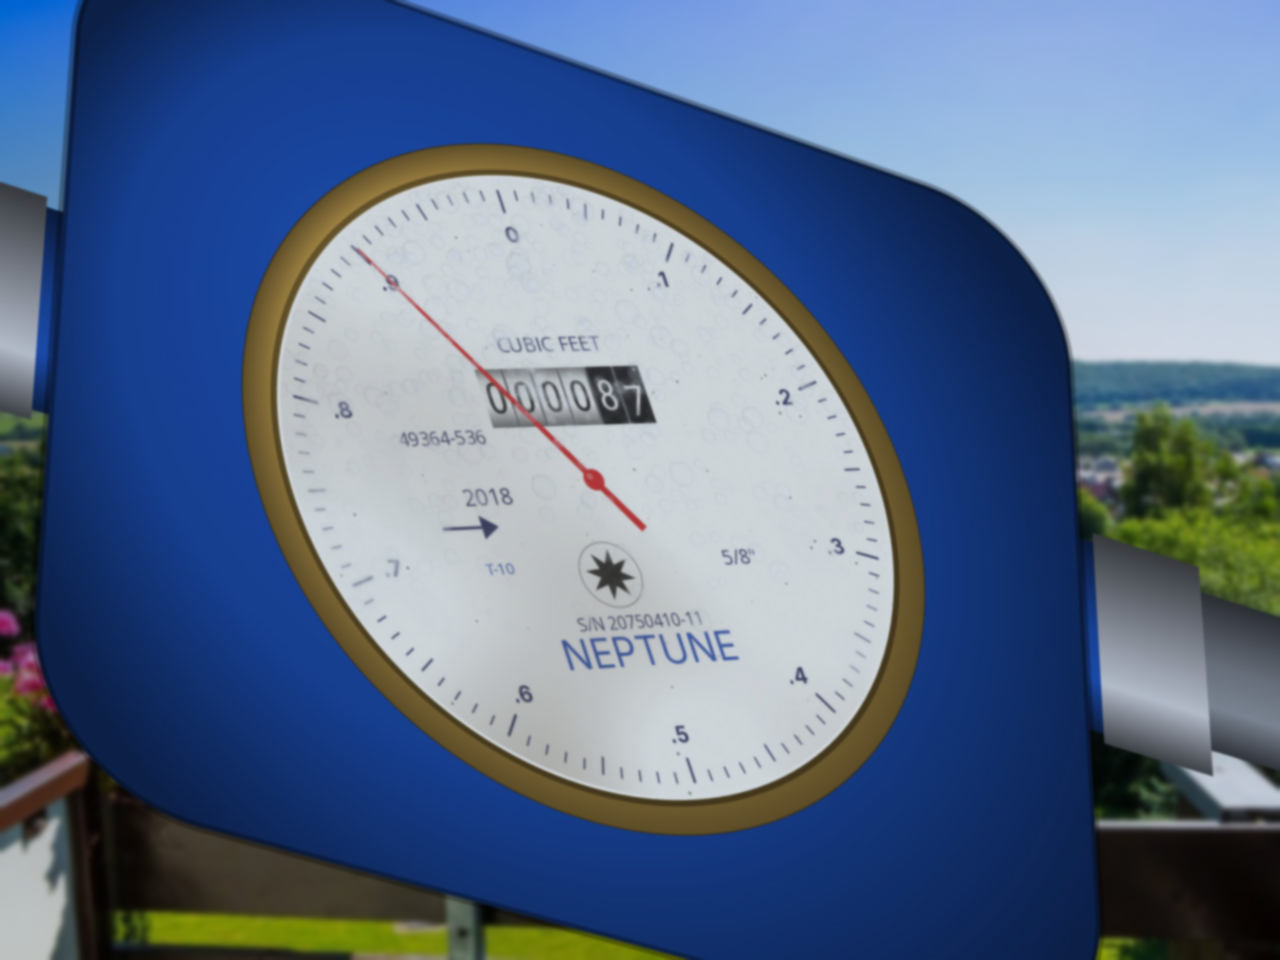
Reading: 86.90; ft³
